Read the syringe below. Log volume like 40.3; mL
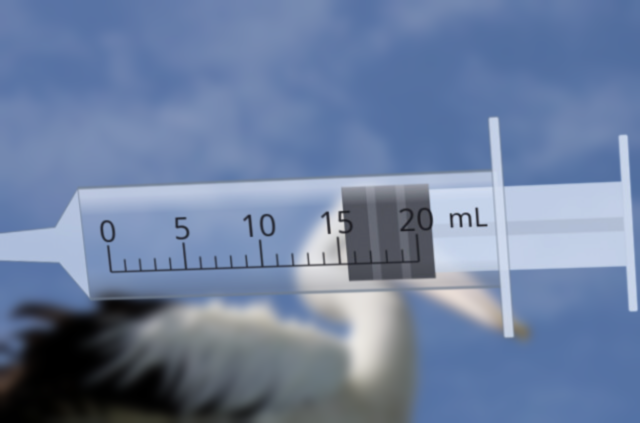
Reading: 15.5; mL
